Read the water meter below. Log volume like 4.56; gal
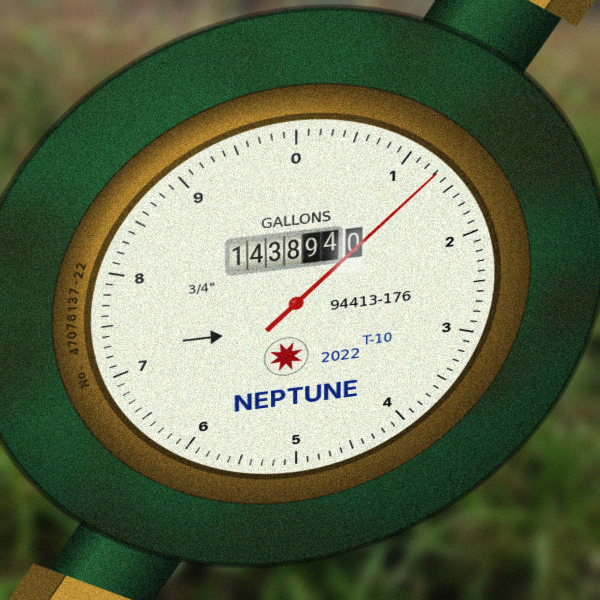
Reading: 1438941.3; gal
